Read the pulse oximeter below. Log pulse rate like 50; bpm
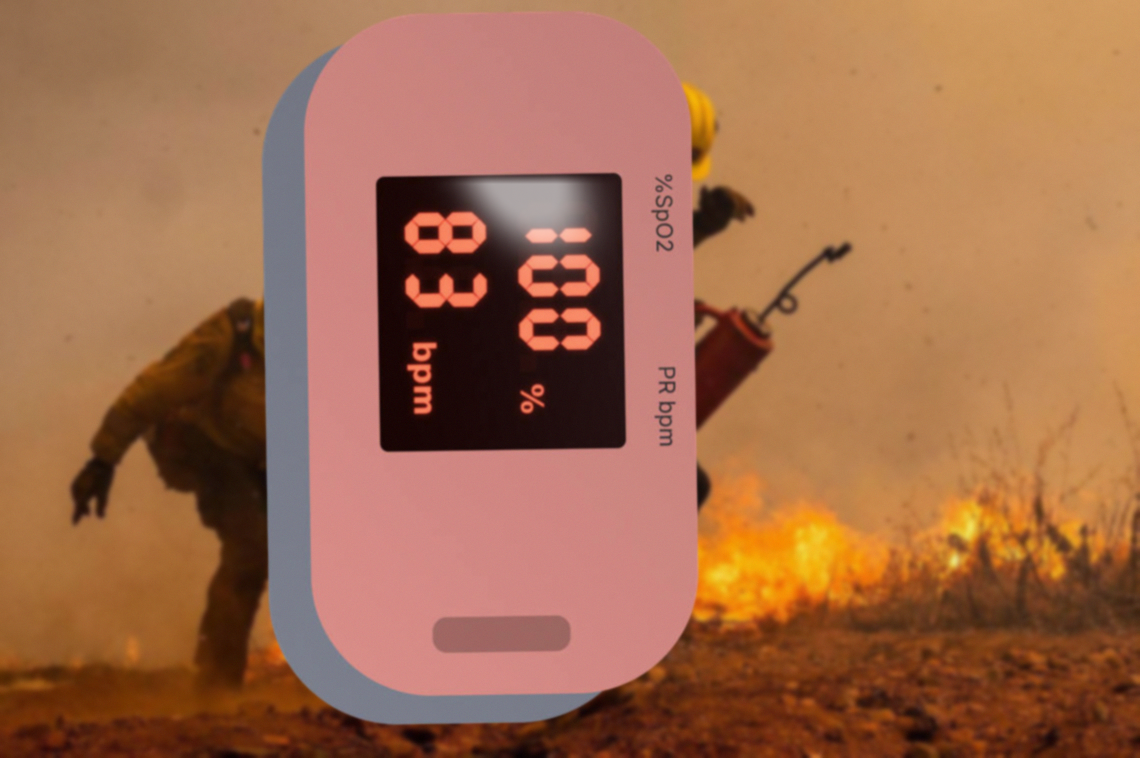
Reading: 83; bpm
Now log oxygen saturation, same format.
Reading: 100; %
